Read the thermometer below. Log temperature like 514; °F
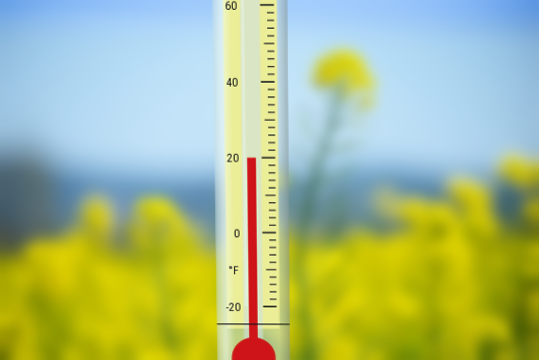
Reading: 20; °F
